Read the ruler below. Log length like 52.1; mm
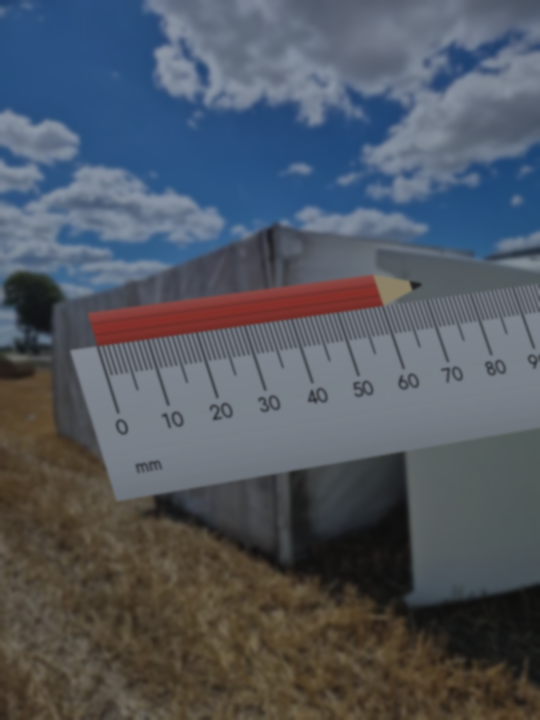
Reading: 70; mm
